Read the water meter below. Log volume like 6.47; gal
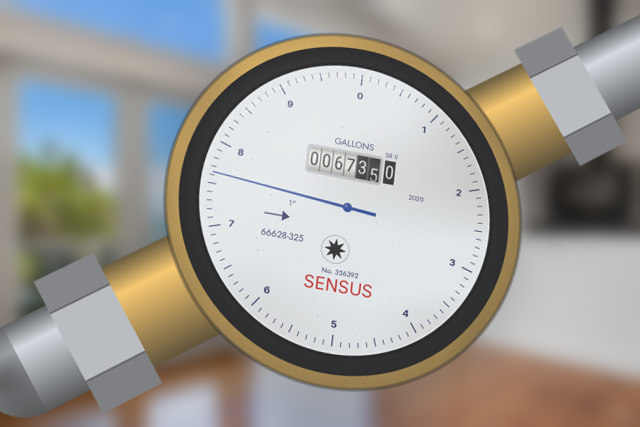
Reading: 67347.6; gal
